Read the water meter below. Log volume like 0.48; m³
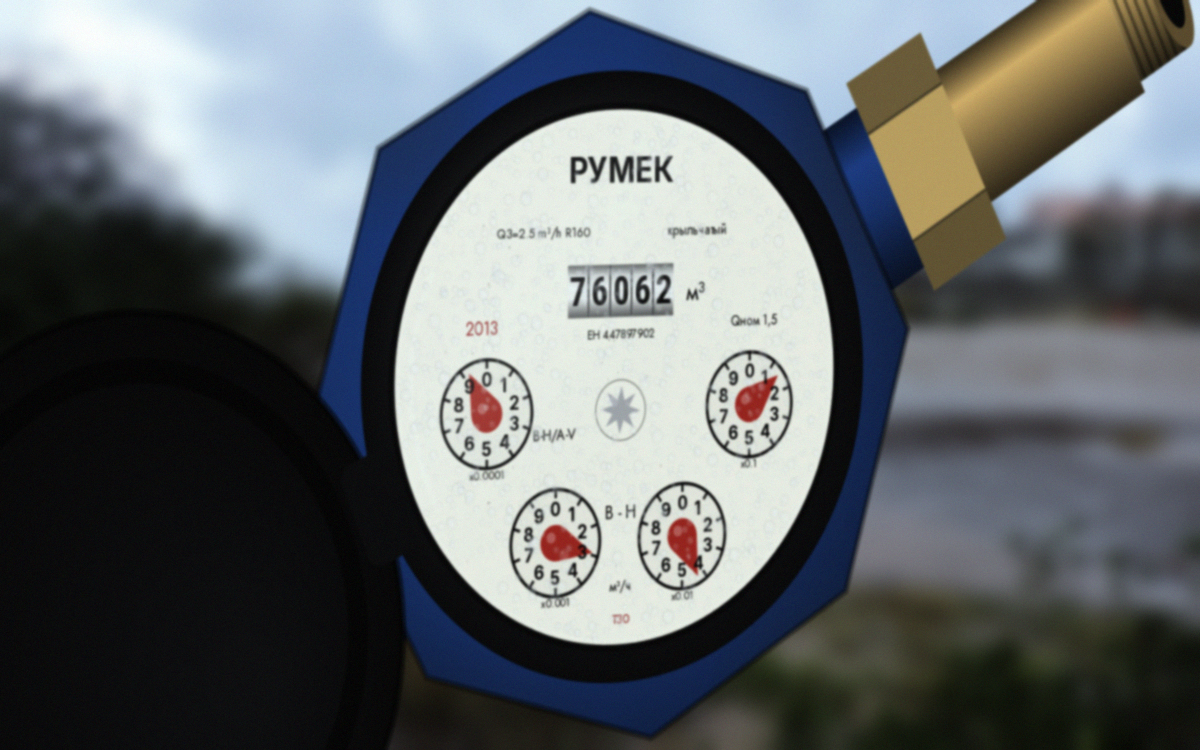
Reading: 76062.1429; m³
